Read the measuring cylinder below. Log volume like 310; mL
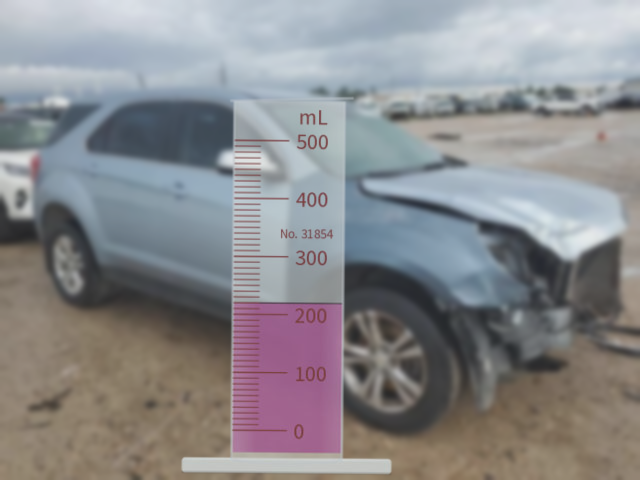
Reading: 220; mL
